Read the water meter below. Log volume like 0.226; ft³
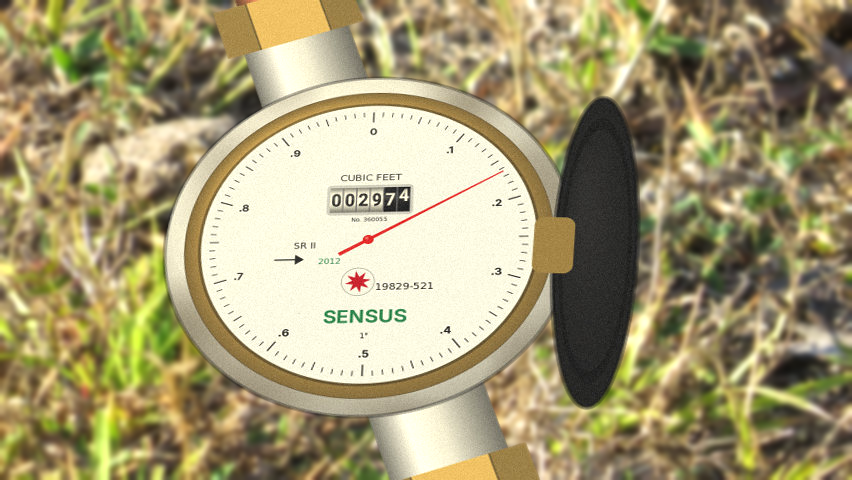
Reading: 2974.16; ft³
